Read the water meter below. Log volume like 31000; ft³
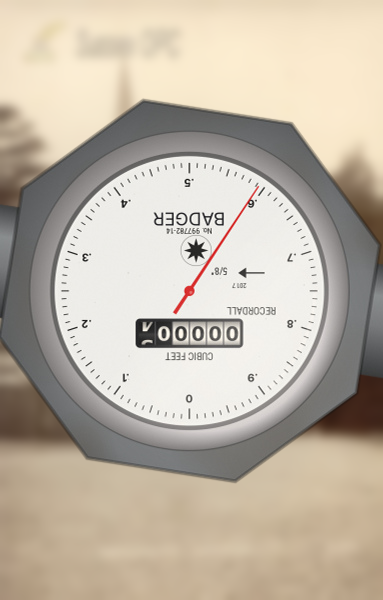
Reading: 3.59; ft³
